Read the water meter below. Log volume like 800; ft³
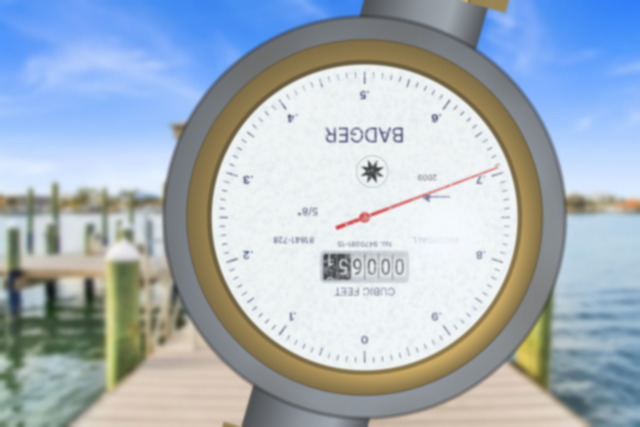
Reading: 650.69; ft³
